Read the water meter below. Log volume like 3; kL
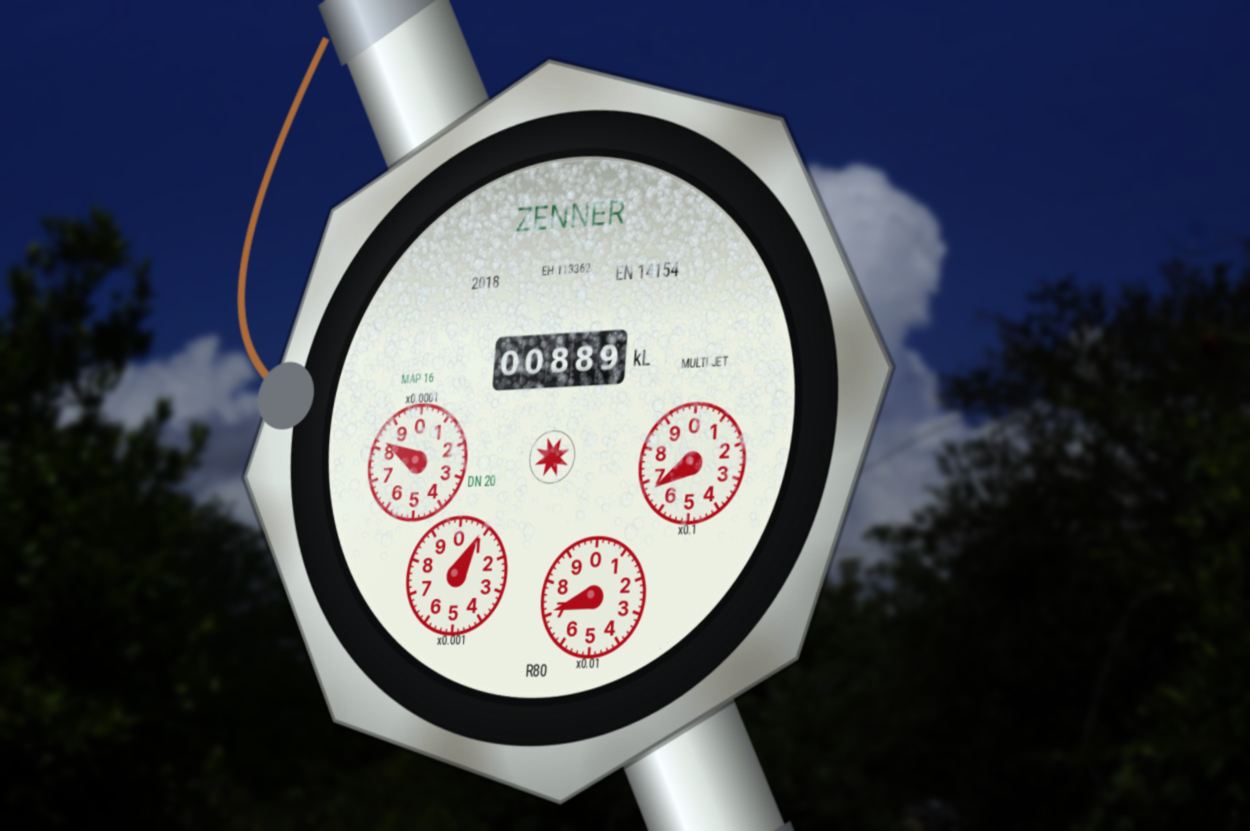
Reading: 889.6708; kL
